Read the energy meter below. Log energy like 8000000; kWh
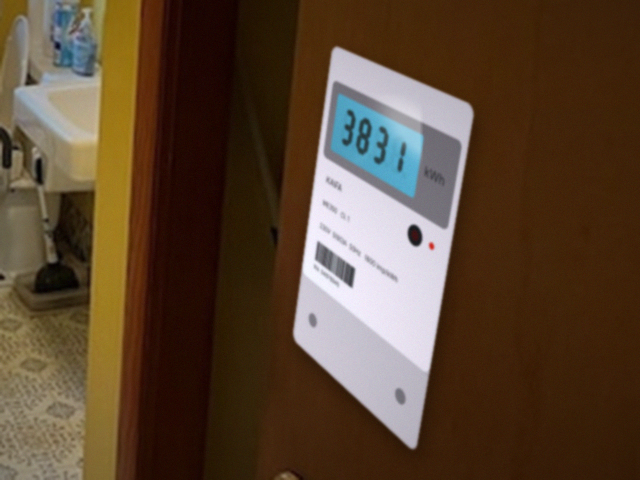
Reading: 3831; kWh
